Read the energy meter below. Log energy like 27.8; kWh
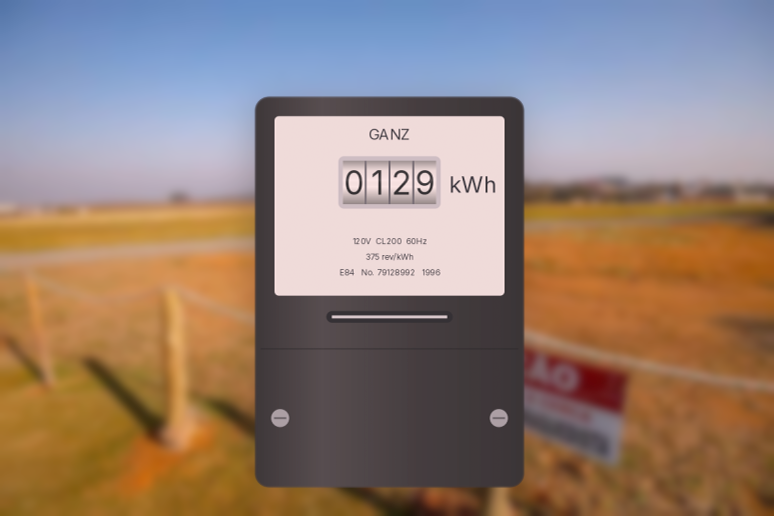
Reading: 129; kWh
